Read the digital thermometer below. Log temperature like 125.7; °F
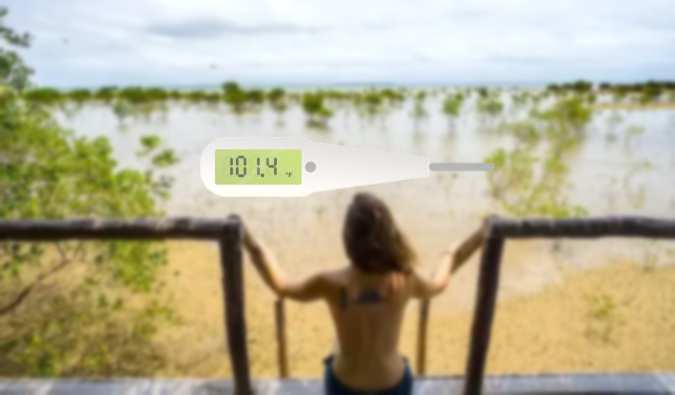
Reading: 101.4; °F
